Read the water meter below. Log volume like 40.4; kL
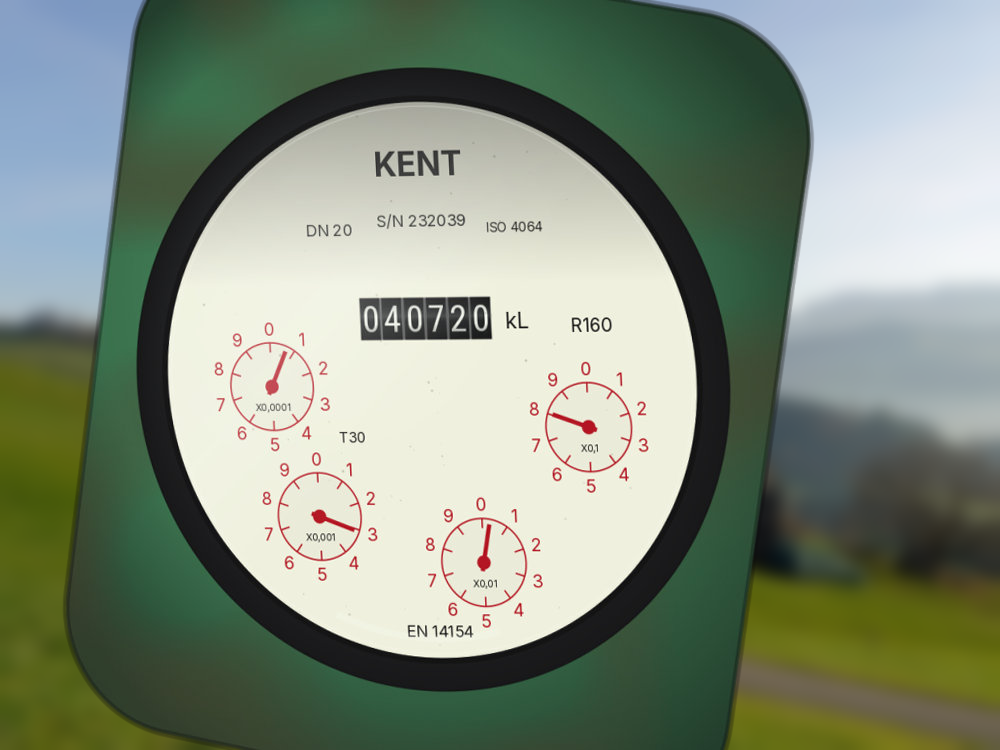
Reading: 40720.8030; kL
